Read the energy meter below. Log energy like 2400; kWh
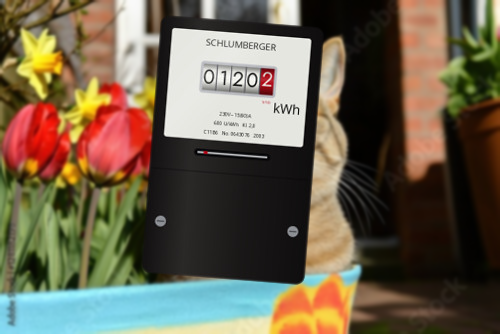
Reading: 120.2; kWh
